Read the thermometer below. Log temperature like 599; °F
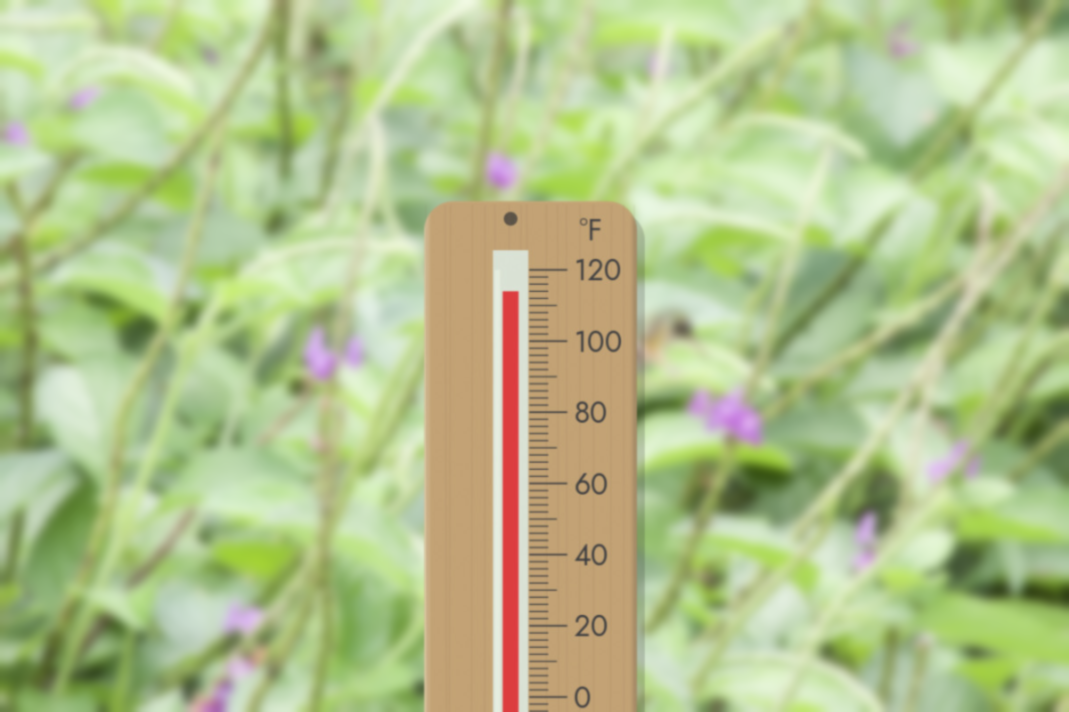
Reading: 114; °F
